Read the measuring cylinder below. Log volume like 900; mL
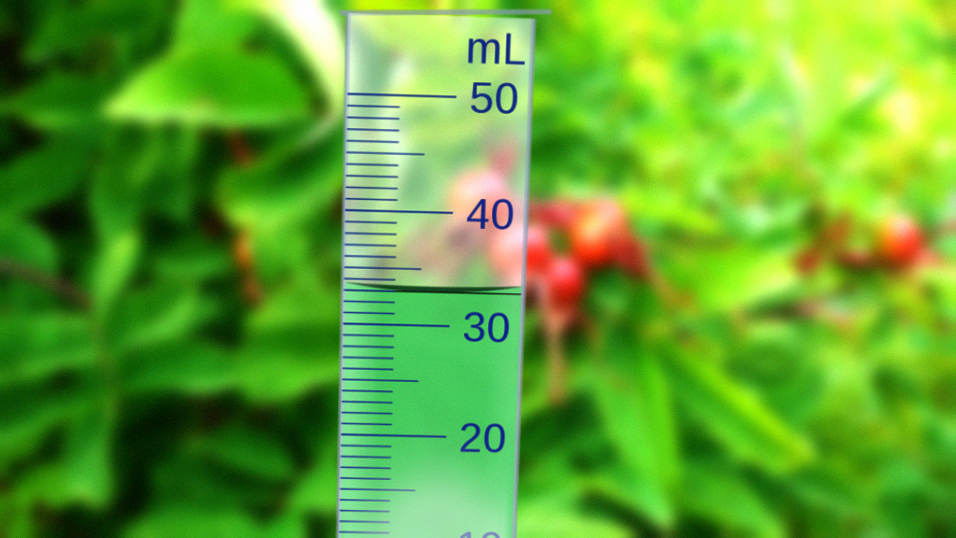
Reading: 33; mL
